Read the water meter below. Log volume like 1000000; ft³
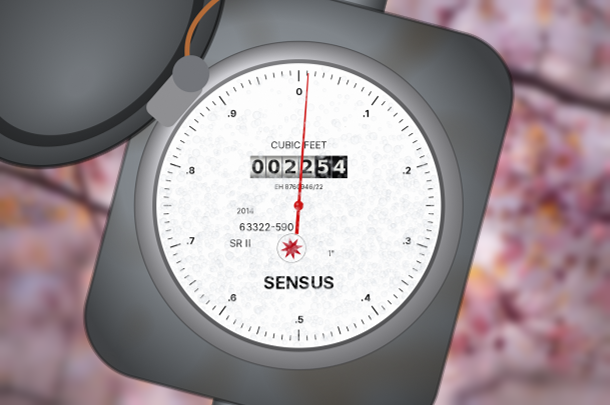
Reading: 2254.01; ft³
